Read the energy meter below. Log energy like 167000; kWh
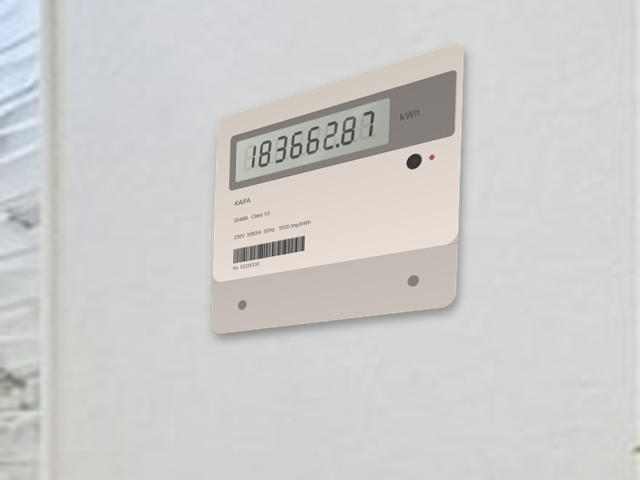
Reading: 183662.87; kWh
